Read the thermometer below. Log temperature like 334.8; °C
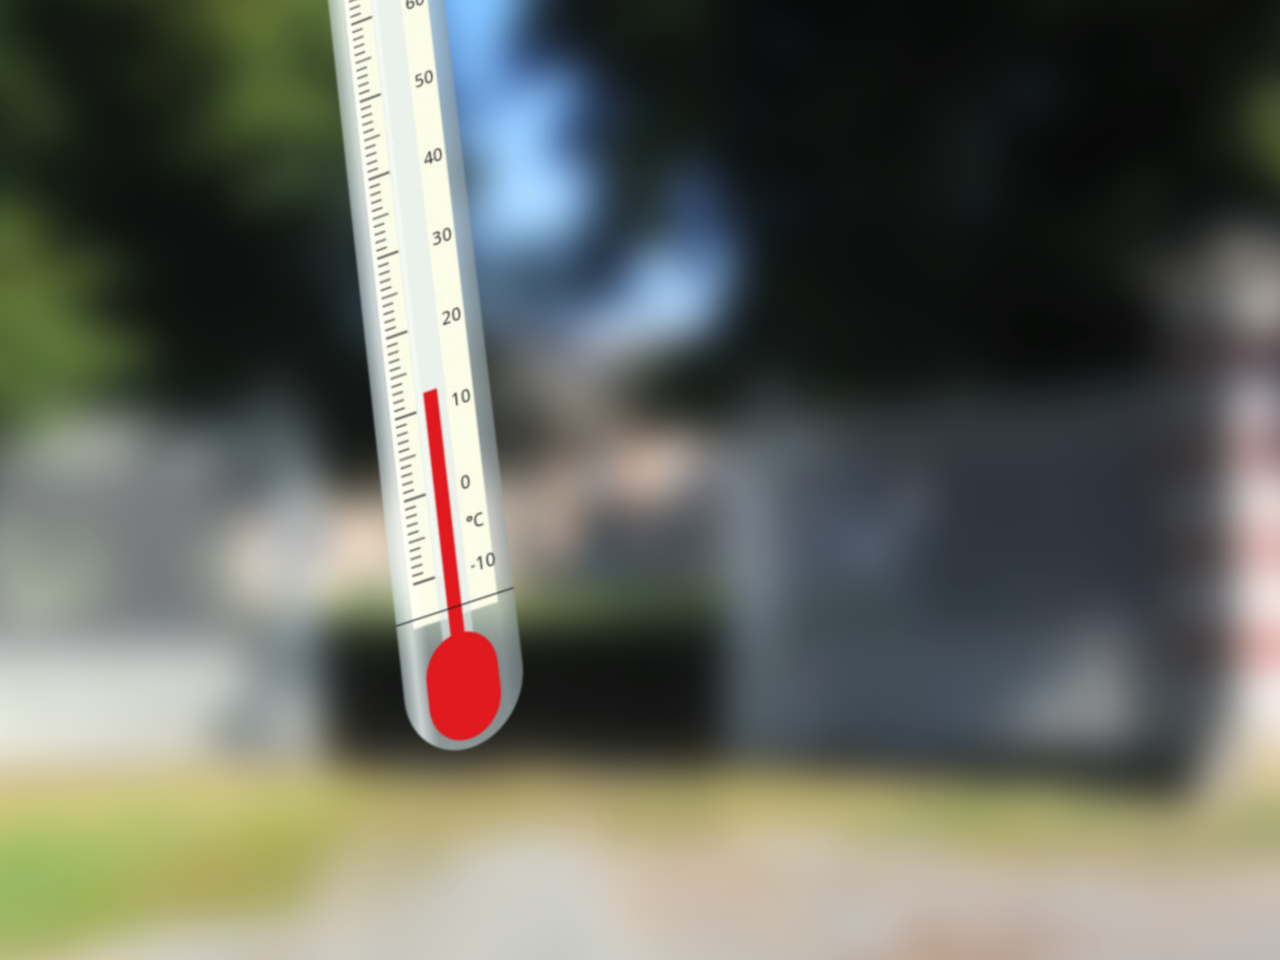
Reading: 12; °C
